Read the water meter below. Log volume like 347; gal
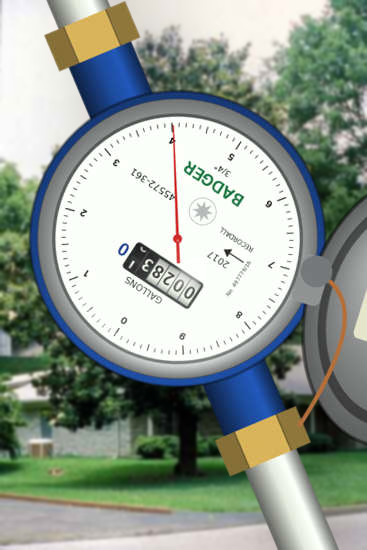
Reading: 28314.0; gal
